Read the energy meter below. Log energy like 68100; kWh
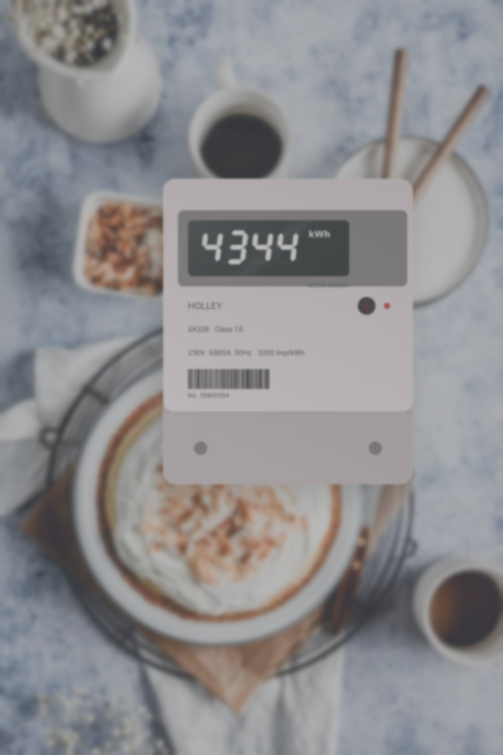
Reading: 4344; kWh
